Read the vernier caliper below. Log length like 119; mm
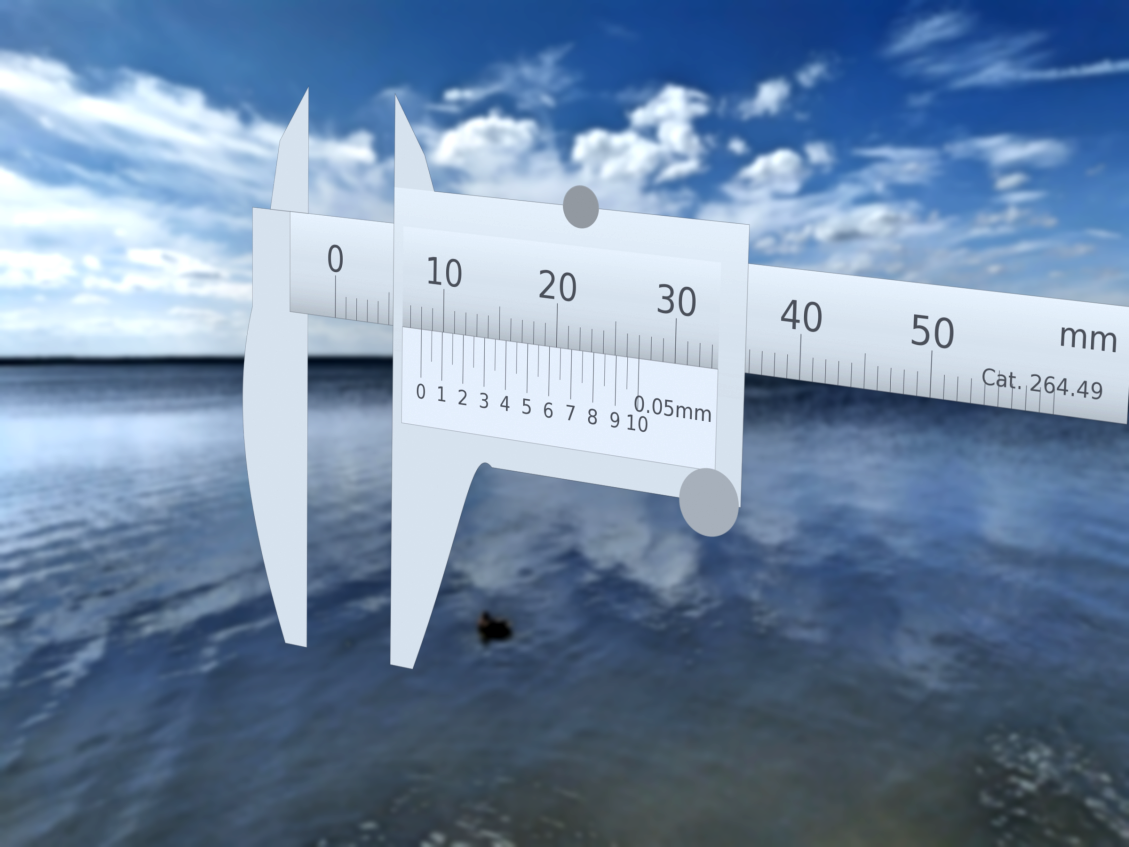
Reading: 8.0; mm
